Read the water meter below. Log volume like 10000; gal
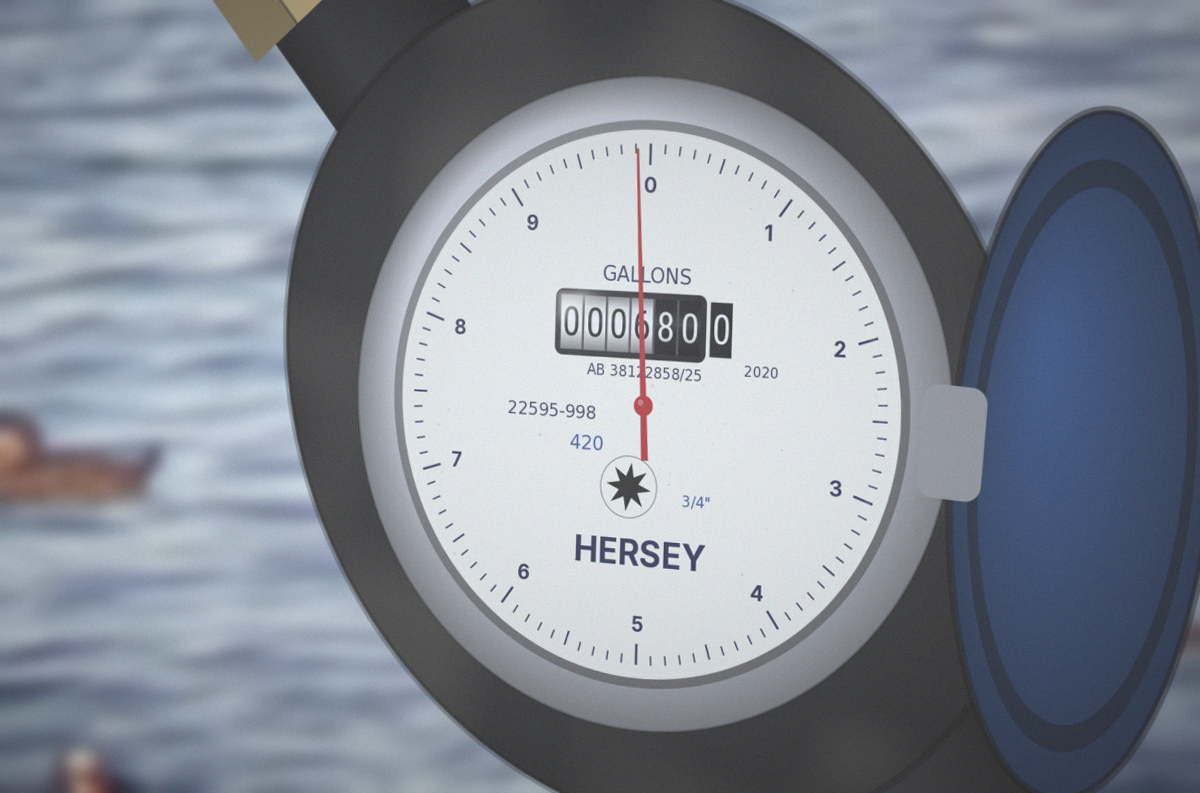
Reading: 6799.9; gal
